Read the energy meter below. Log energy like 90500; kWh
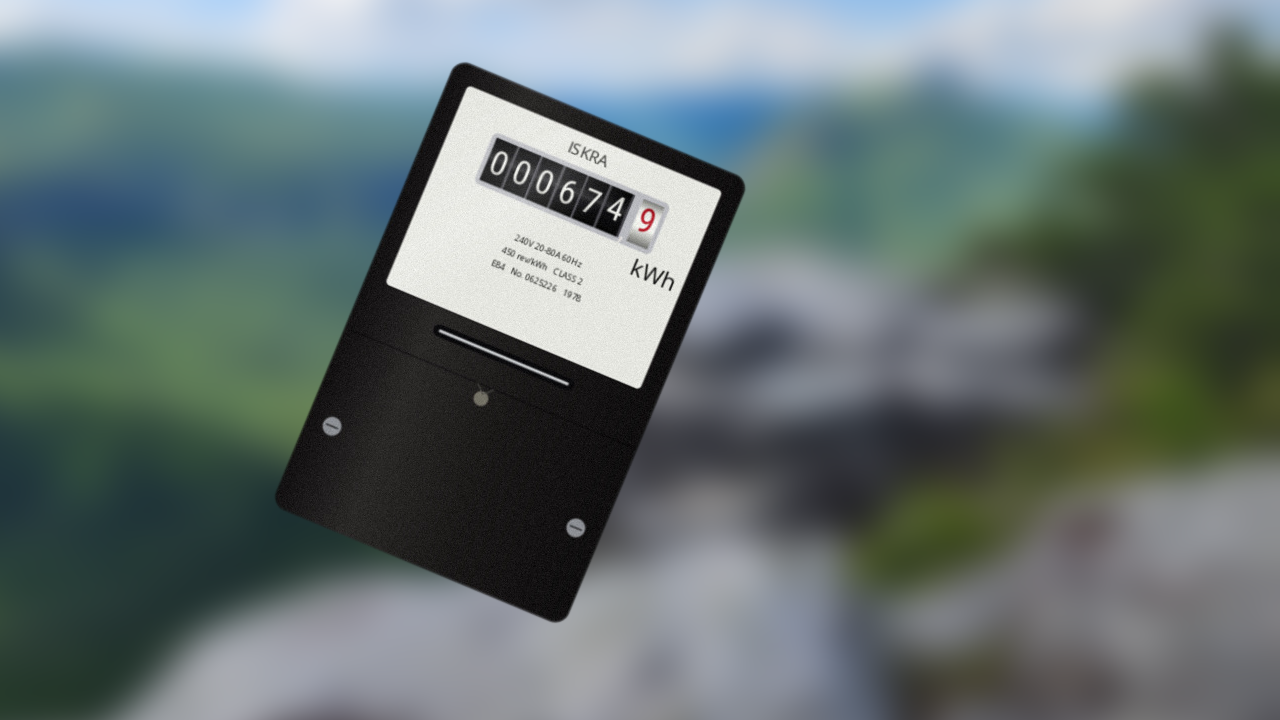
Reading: 674.9; kWh
